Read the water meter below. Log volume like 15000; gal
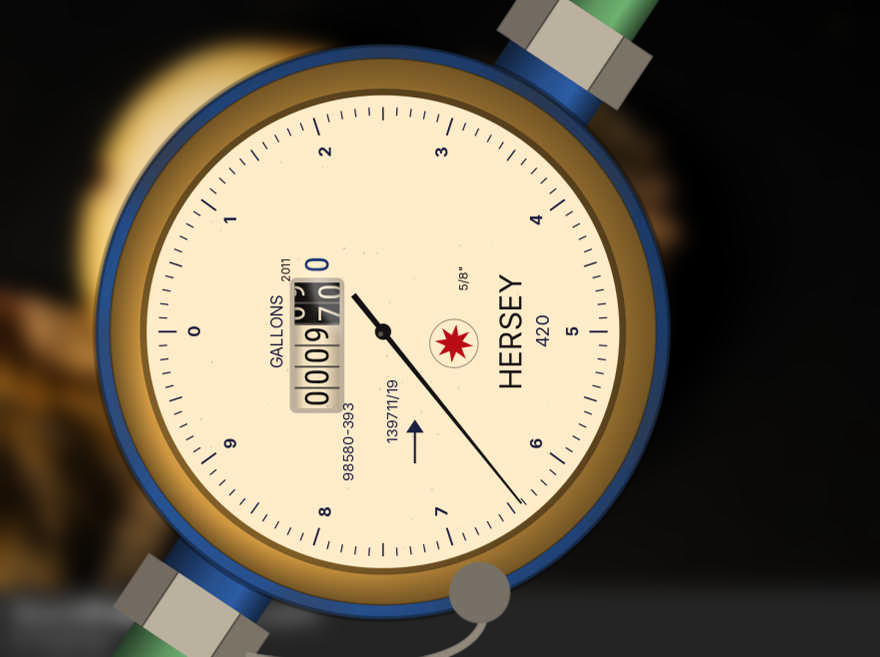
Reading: 9696.4; gal
